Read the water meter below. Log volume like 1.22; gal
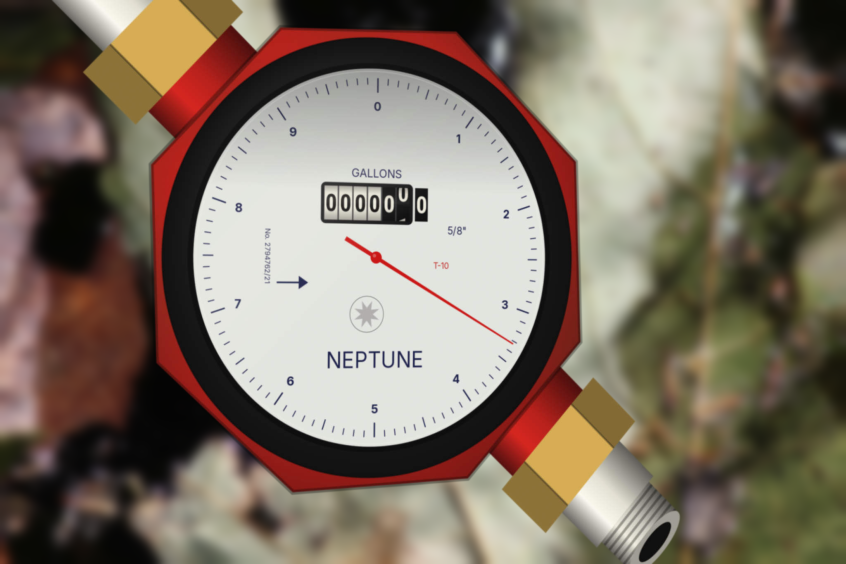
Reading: 3.3; gal
